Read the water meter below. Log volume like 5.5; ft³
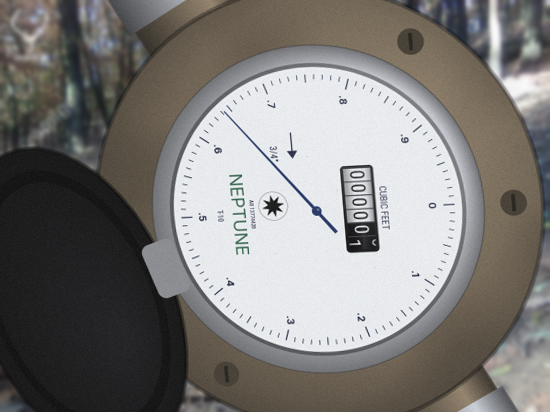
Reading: 0.64; ft³
